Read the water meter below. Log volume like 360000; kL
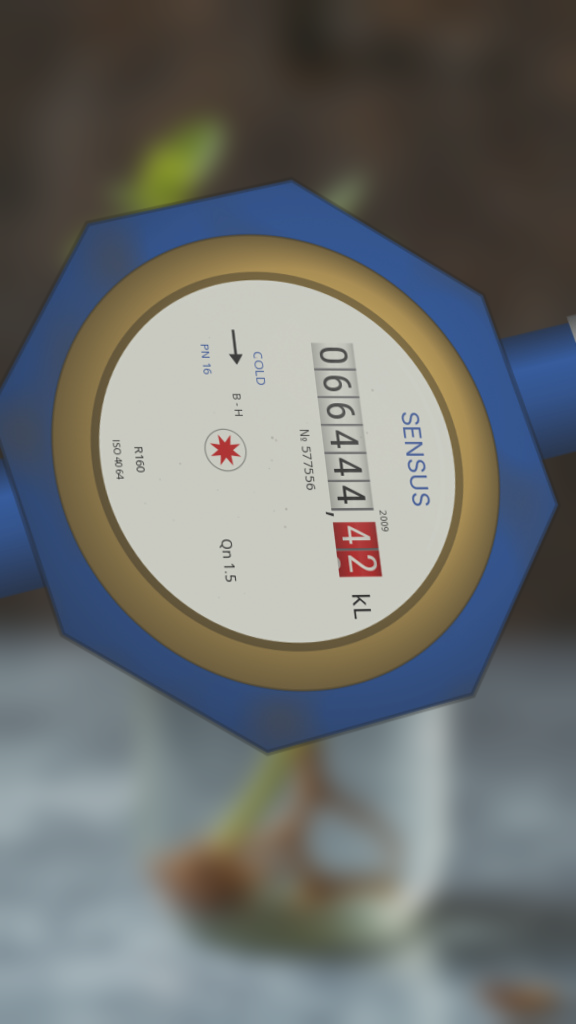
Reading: 66444.42; kL
